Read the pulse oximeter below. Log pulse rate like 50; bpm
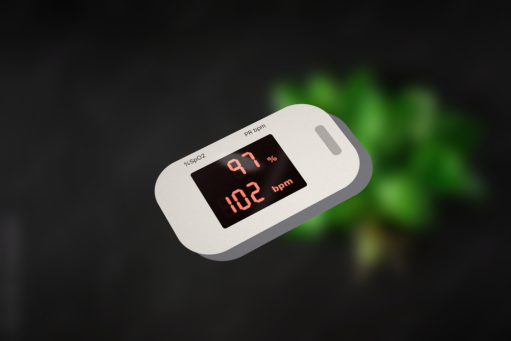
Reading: 102; bpm
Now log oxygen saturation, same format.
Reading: 97; %
